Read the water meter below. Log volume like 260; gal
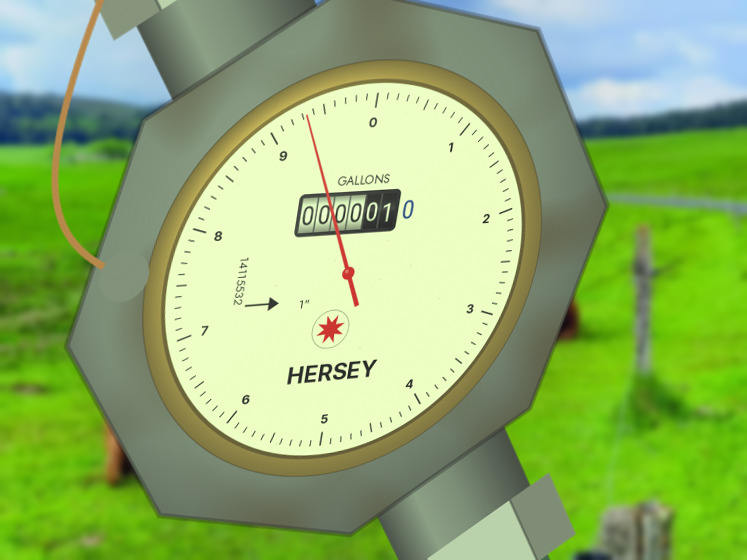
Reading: 9.3; gal
